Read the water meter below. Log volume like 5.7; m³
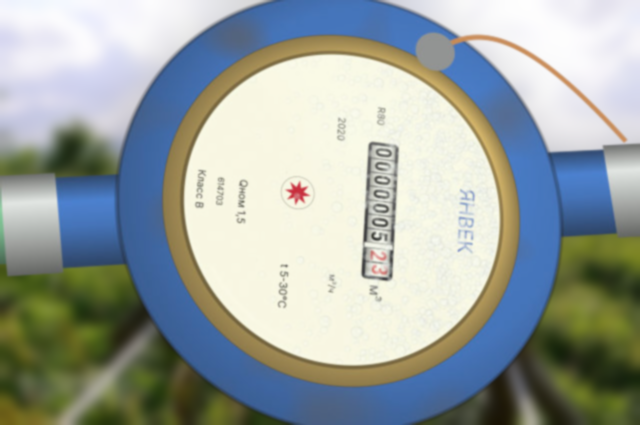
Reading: 5.23; m³
